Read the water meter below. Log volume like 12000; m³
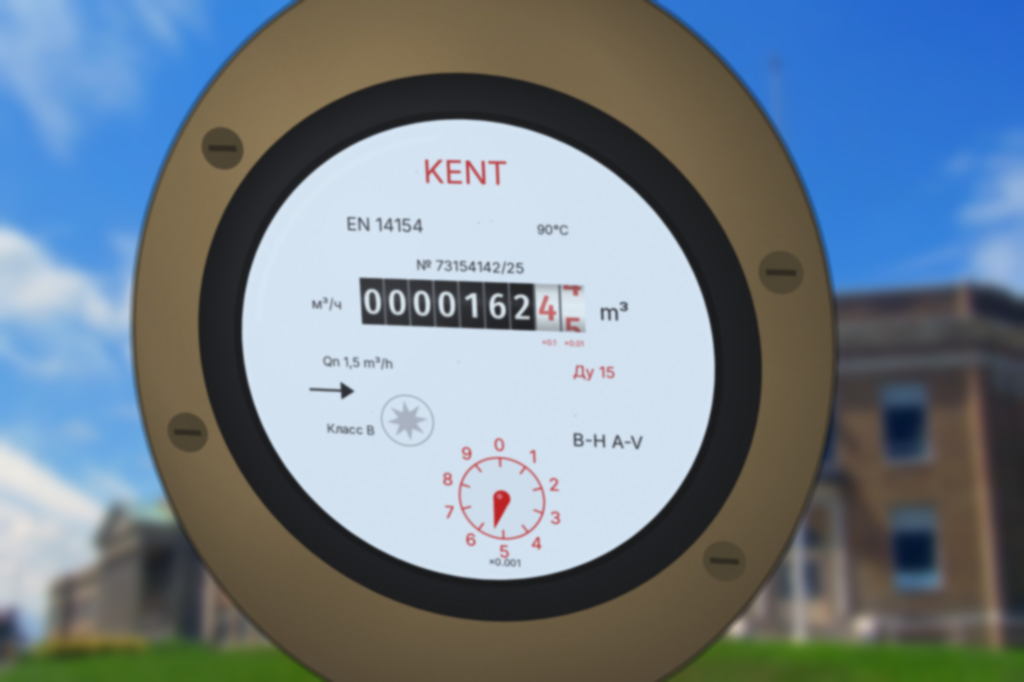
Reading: 162.445; m³
